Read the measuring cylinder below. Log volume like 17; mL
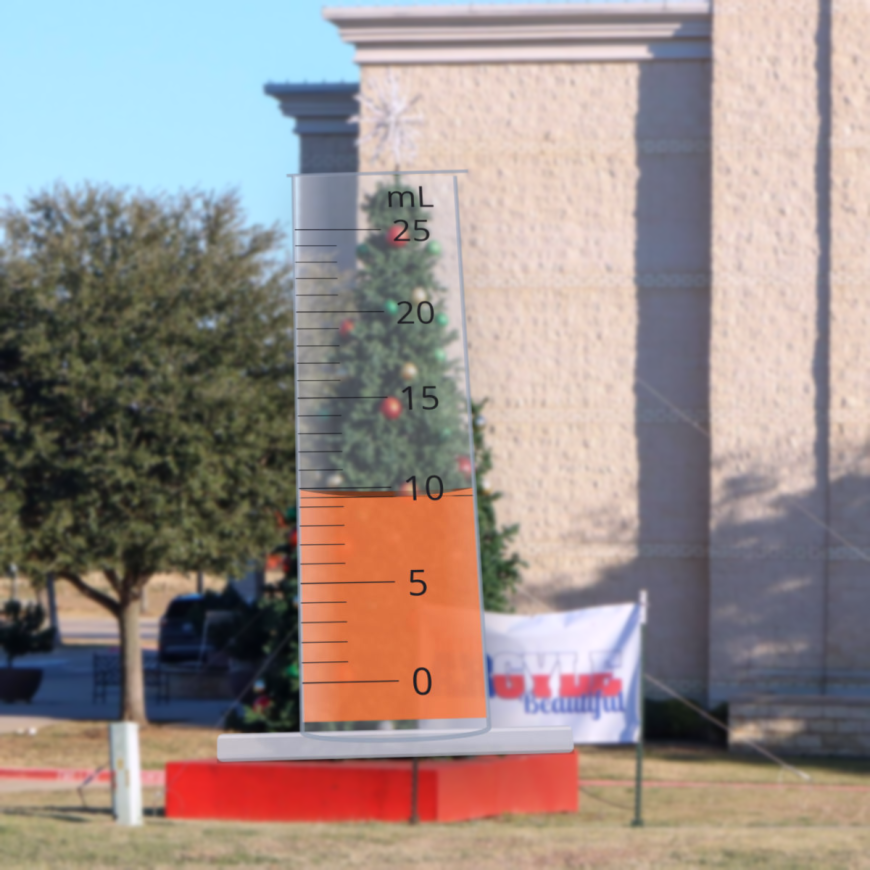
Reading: 9.5; mL
